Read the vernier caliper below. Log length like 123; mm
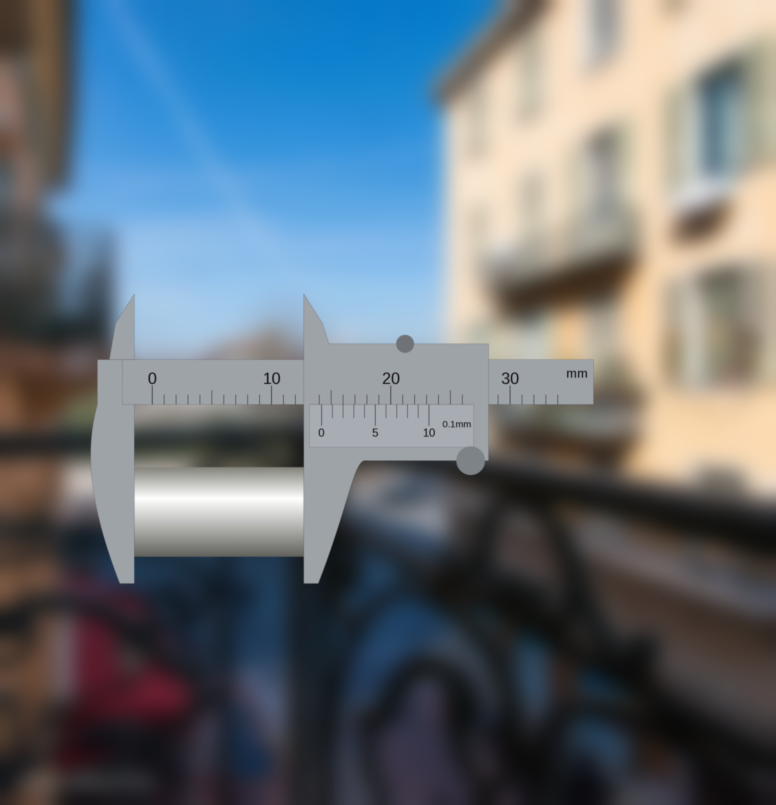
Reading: 14.2; mm
